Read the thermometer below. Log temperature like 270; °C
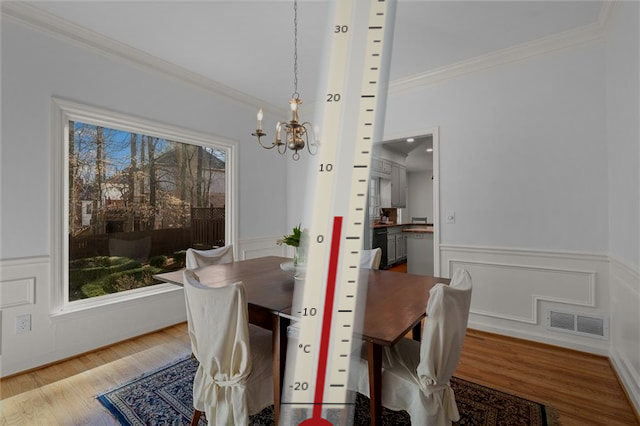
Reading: 3; °C
